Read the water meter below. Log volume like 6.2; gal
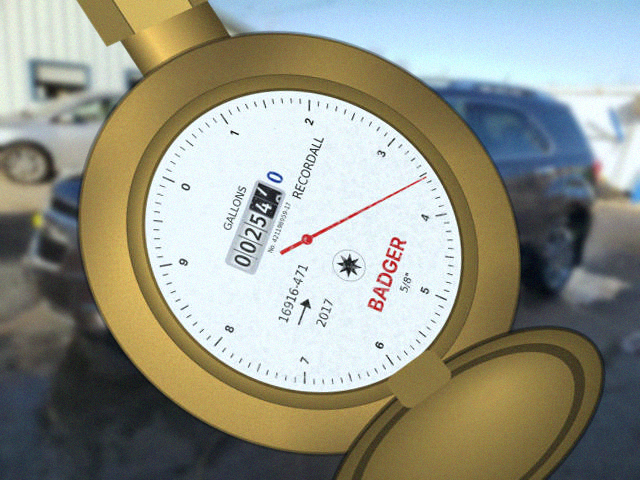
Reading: 25473.5; gal
